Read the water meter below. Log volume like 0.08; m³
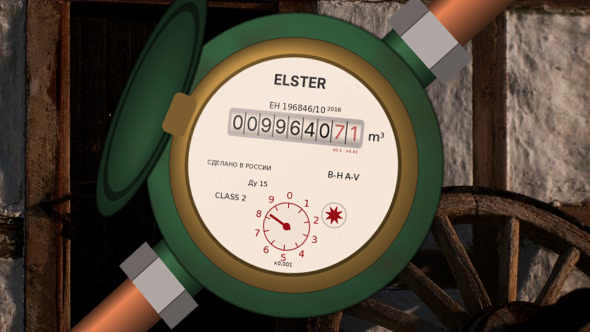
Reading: 99640.718; m³
